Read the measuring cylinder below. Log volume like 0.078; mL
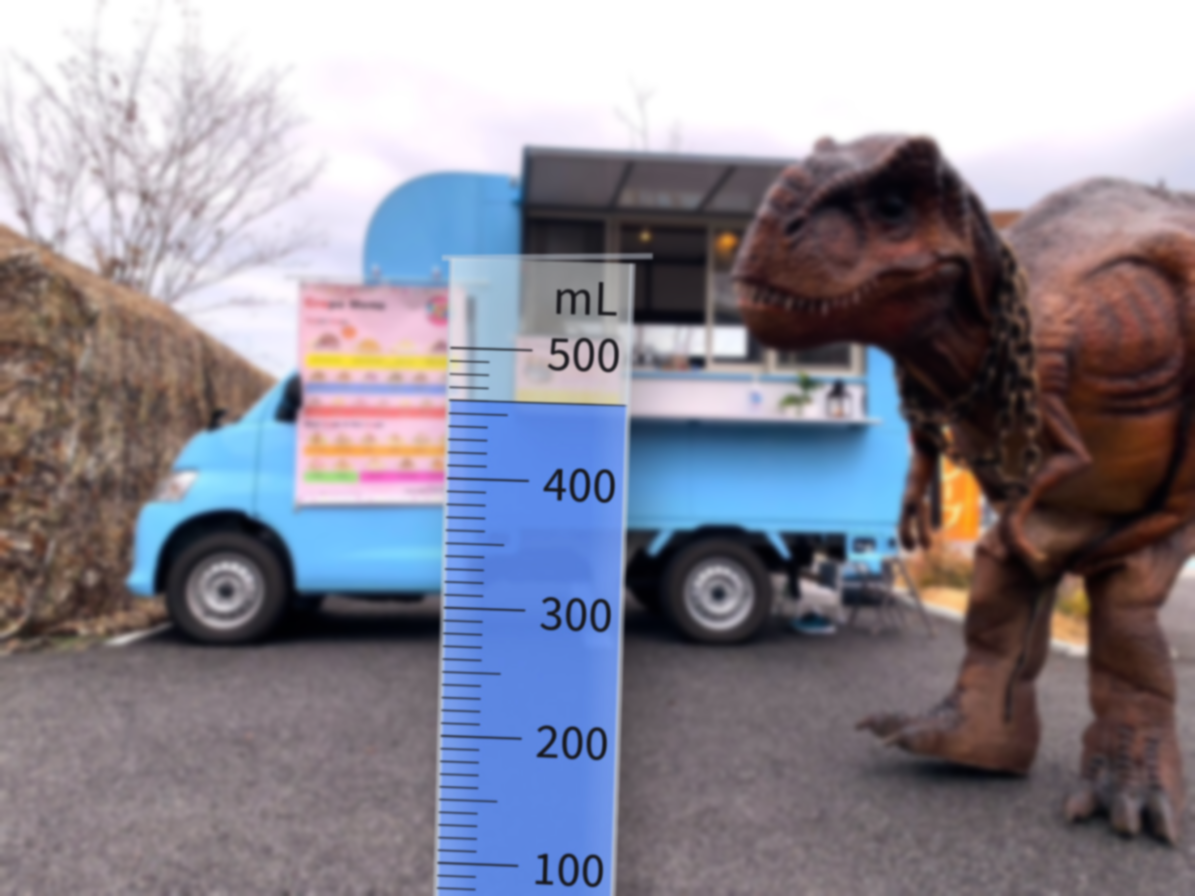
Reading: 460; mL
